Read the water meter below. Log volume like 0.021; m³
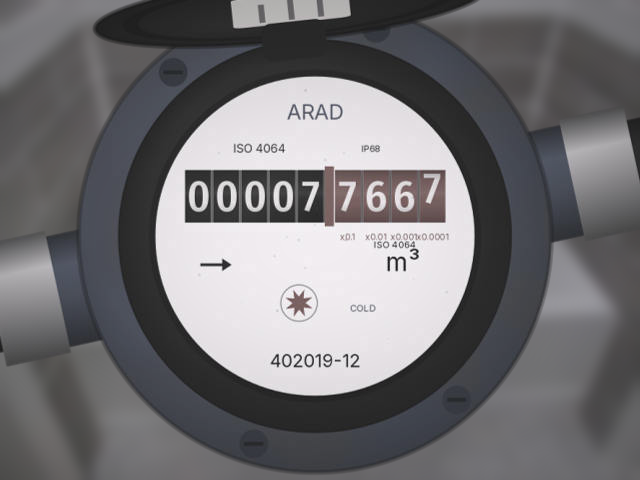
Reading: 7.7667; m³
